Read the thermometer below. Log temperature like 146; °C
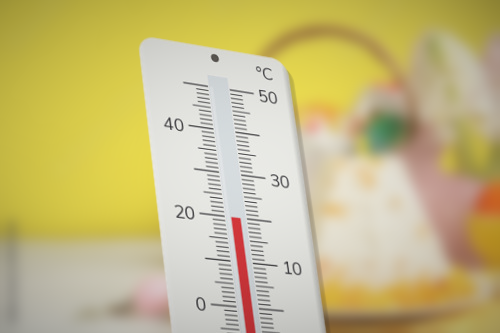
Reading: 20; °C
